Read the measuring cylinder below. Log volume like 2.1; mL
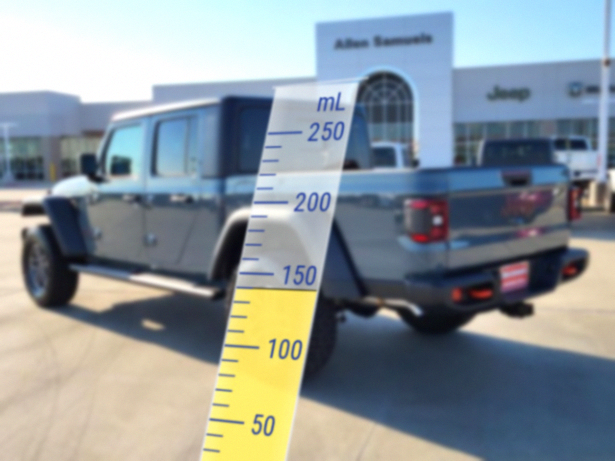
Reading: 140; mL
